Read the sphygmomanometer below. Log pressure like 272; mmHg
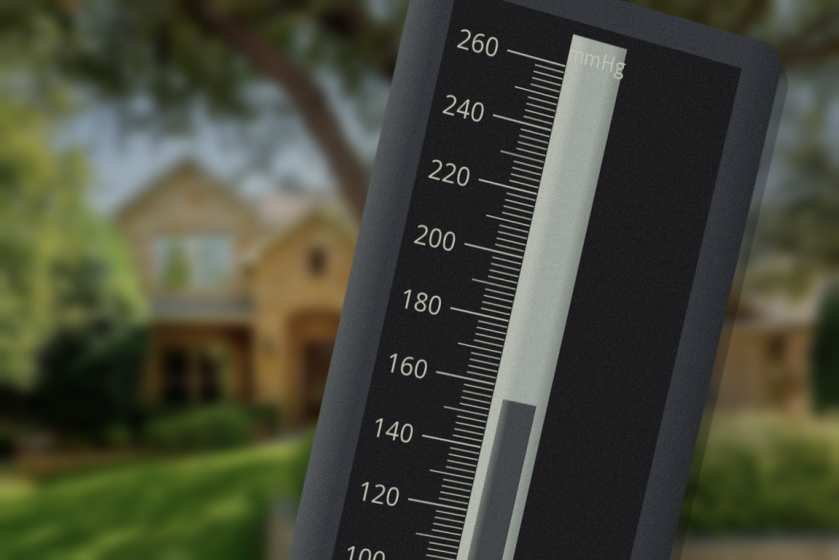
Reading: 156; mmHg
